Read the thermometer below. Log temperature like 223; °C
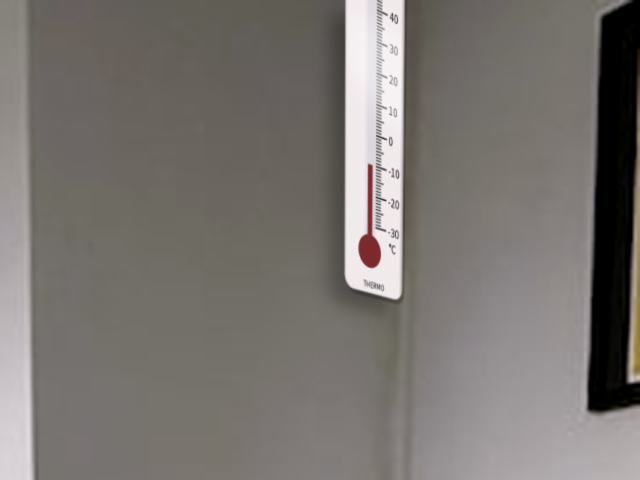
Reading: -10; °C
